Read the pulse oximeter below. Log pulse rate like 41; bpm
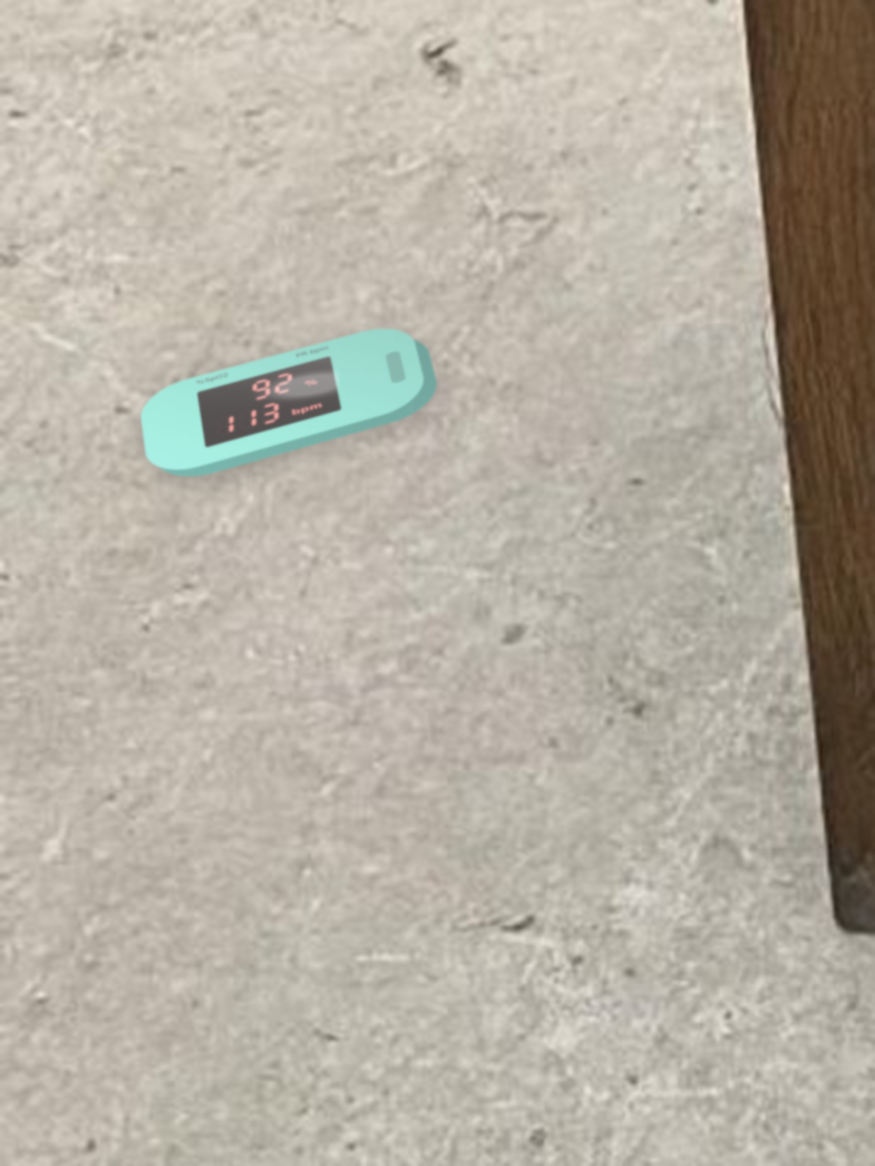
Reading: 113; bpm
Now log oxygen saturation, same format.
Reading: 92; %
